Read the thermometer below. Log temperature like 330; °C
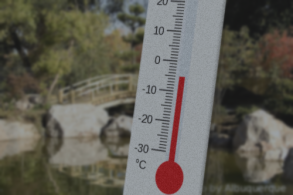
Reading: -5; °C
